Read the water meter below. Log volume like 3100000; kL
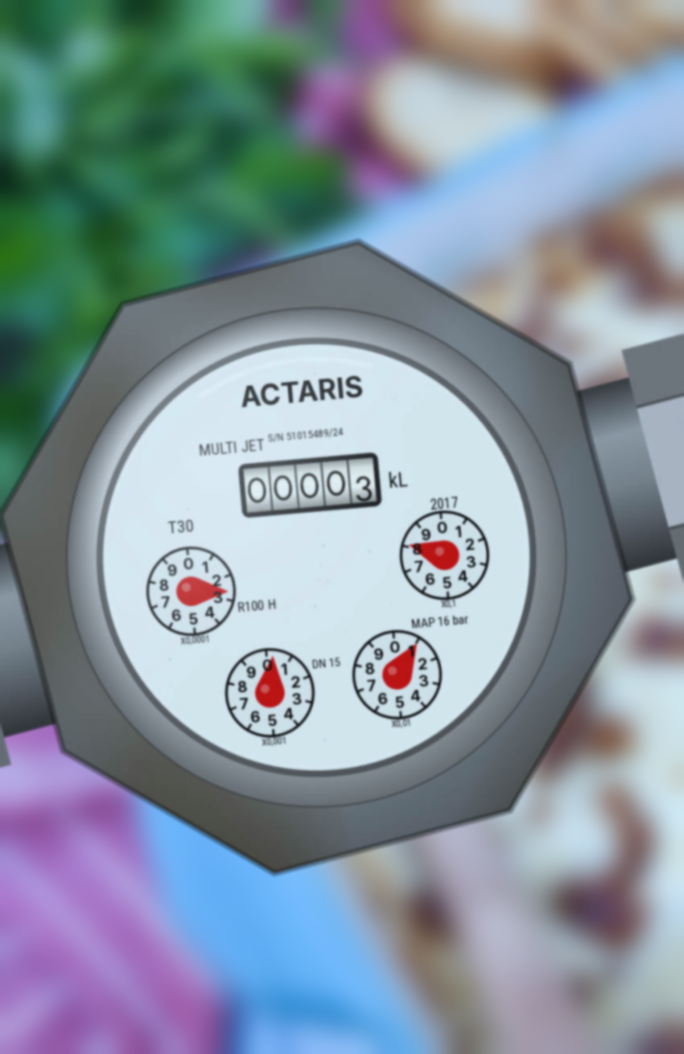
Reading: 2.8102; kL
